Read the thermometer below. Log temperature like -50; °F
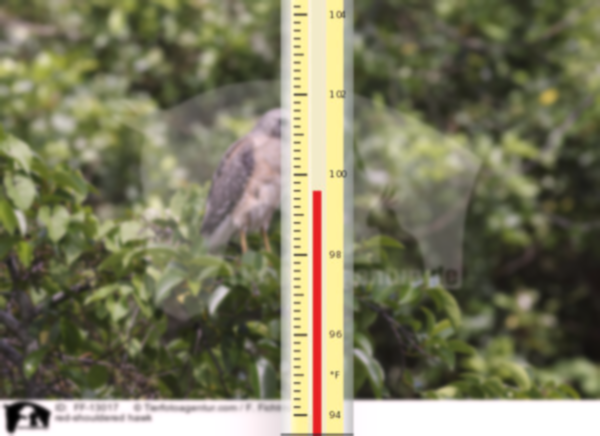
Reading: 99.6; °F
